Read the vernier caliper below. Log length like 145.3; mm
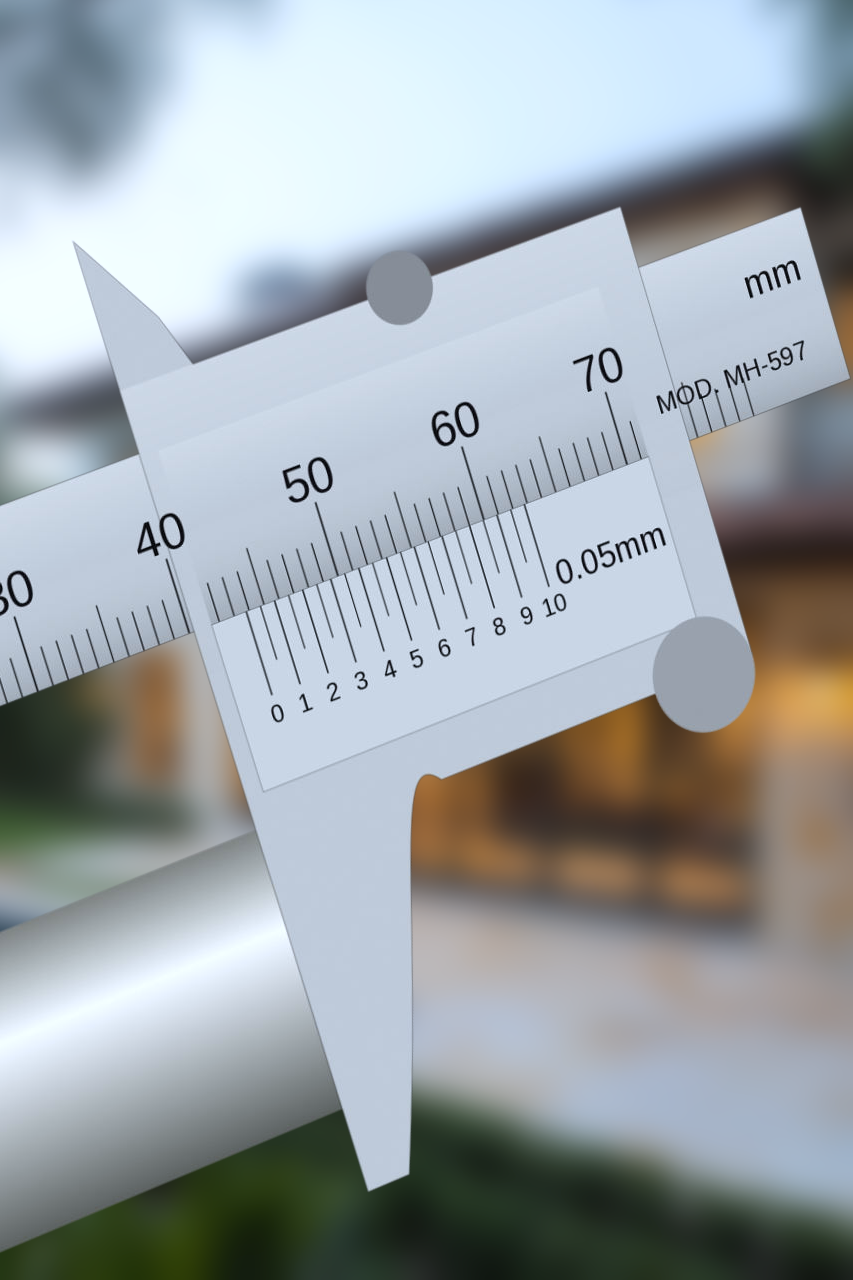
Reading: 43.8; mm
